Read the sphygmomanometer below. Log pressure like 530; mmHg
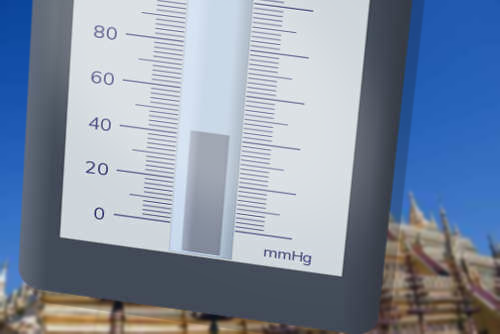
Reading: 42; mmHg
